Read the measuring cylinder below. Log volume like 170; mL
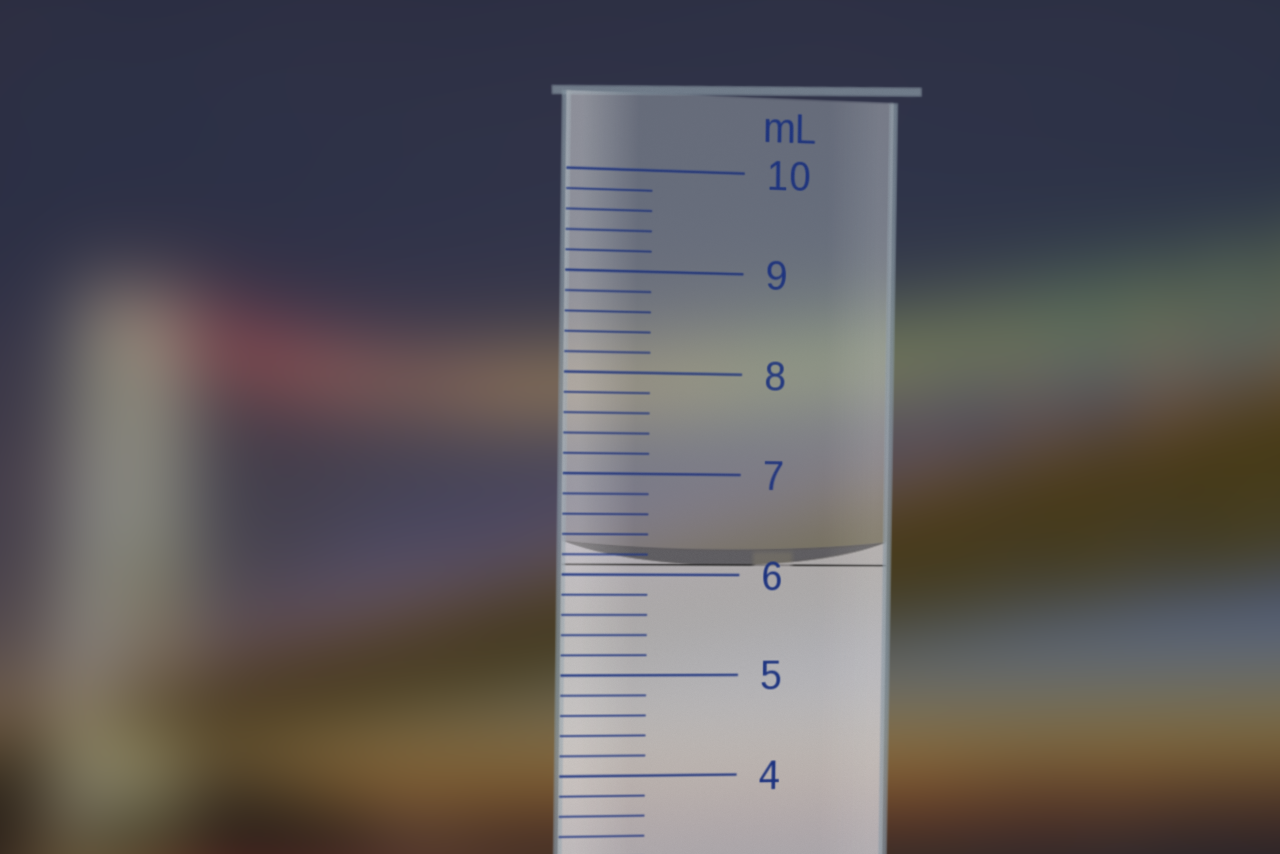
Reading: 6.1; mL
